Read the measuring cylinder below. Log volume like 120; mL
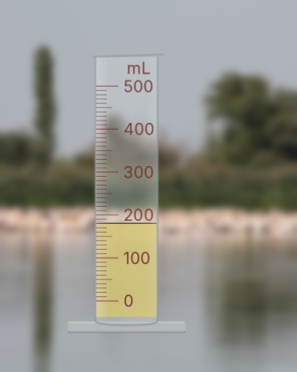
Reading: 180; mL
